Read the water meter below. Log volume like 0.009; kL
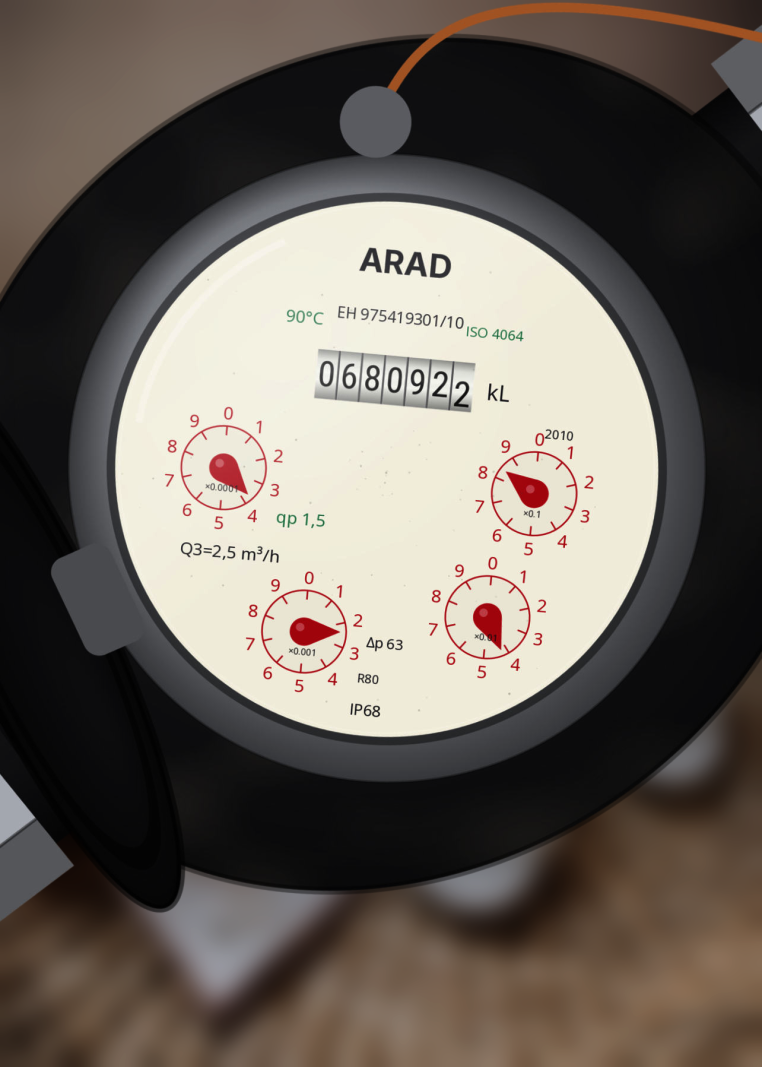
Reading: 680921.8423; kL
